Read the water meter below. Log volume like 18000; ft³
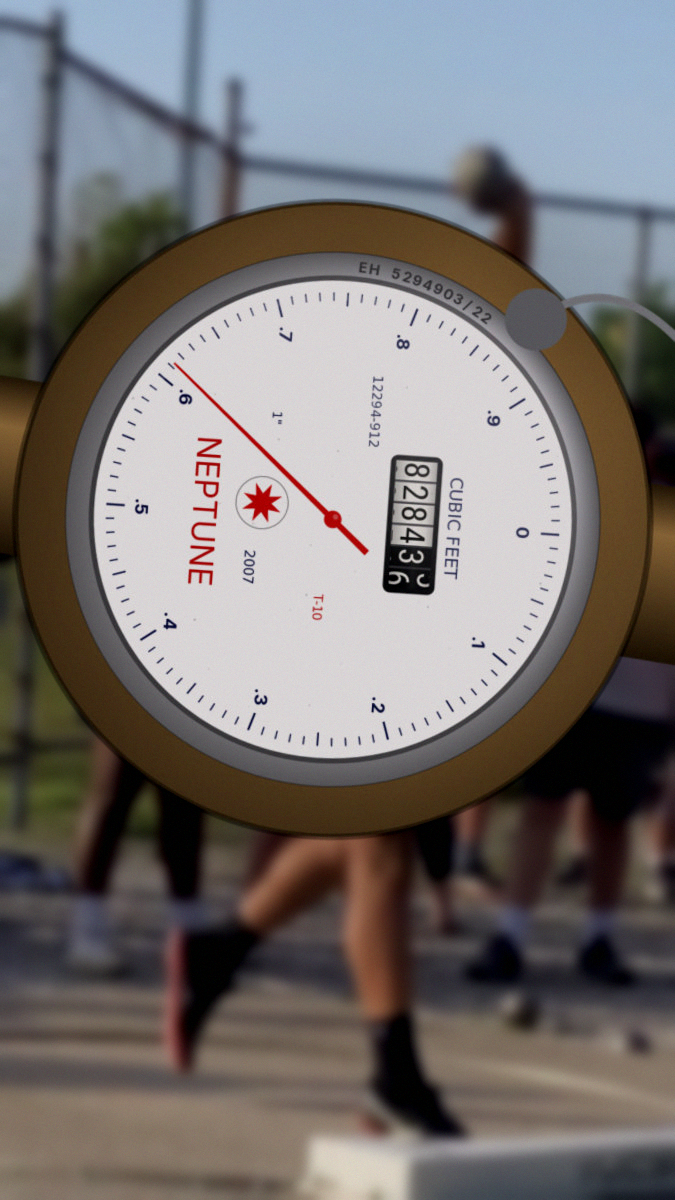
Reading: 828435.61; ft³
